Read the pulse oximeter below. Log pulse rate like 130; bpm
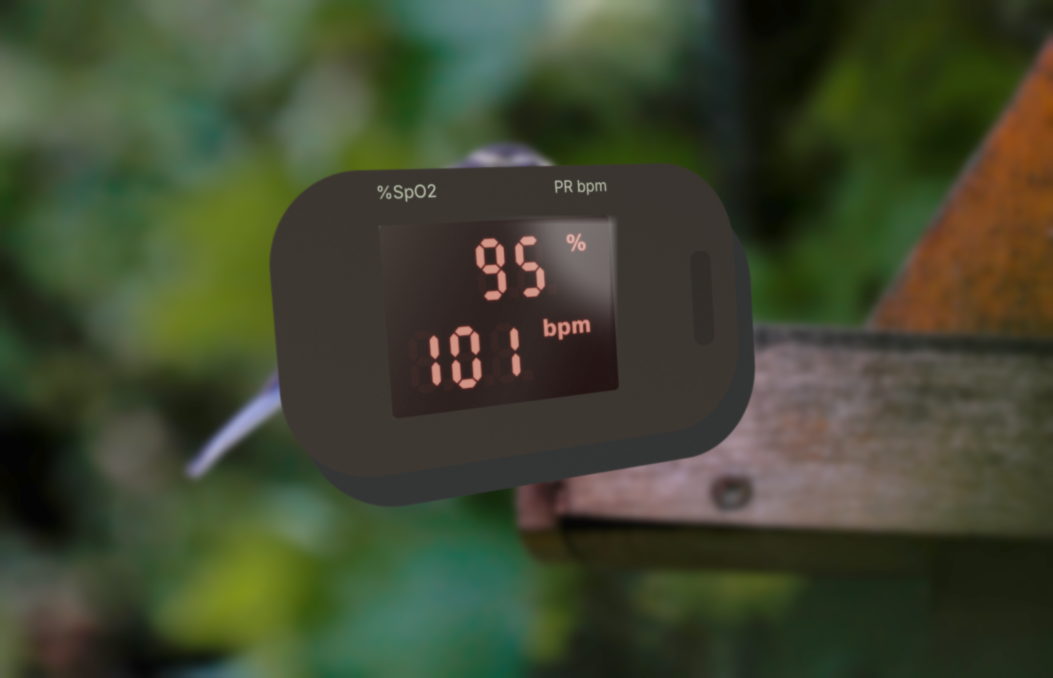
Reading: 101; bpm
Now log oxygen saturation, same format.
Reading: 95; %
